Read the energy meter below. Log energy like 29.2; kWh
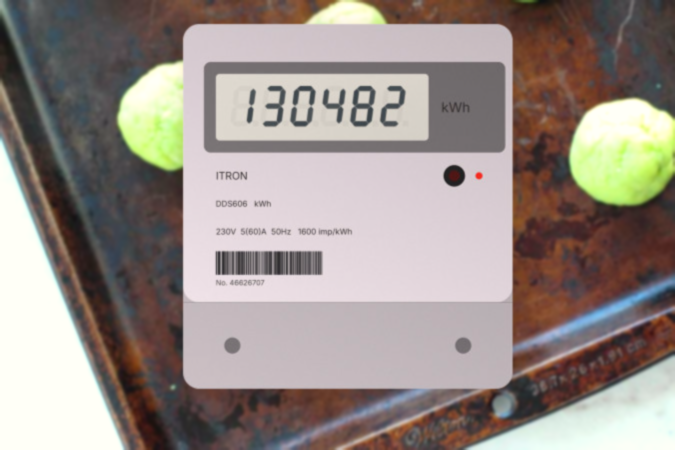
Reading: 130482; kWh
